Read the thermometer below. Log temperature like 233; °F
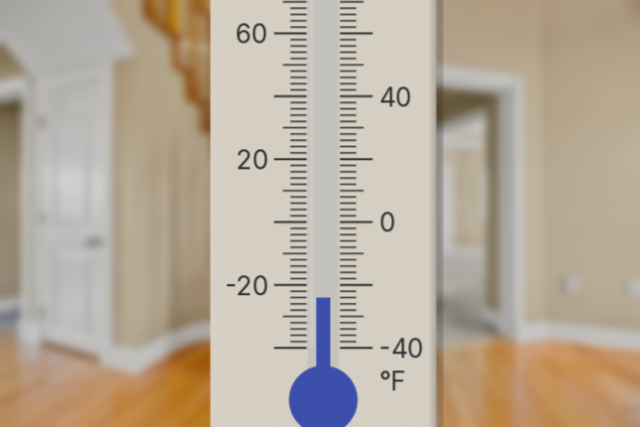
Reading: -24; °F
